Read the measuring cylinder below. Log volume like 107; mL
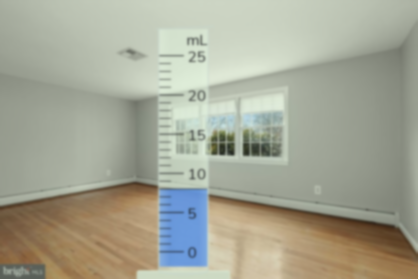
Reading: 8; mL
